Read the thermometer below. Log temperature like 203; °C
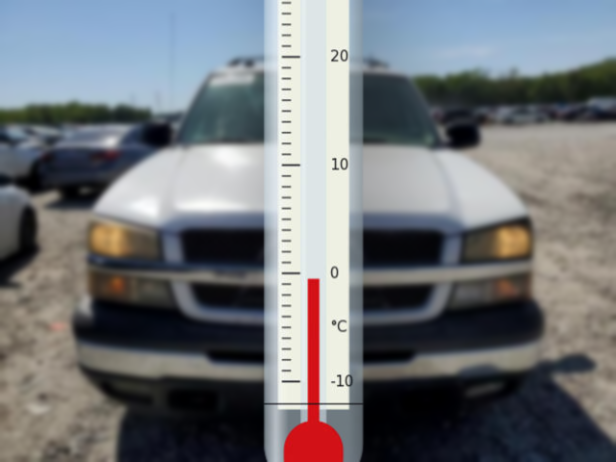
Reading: -0.5; °C
